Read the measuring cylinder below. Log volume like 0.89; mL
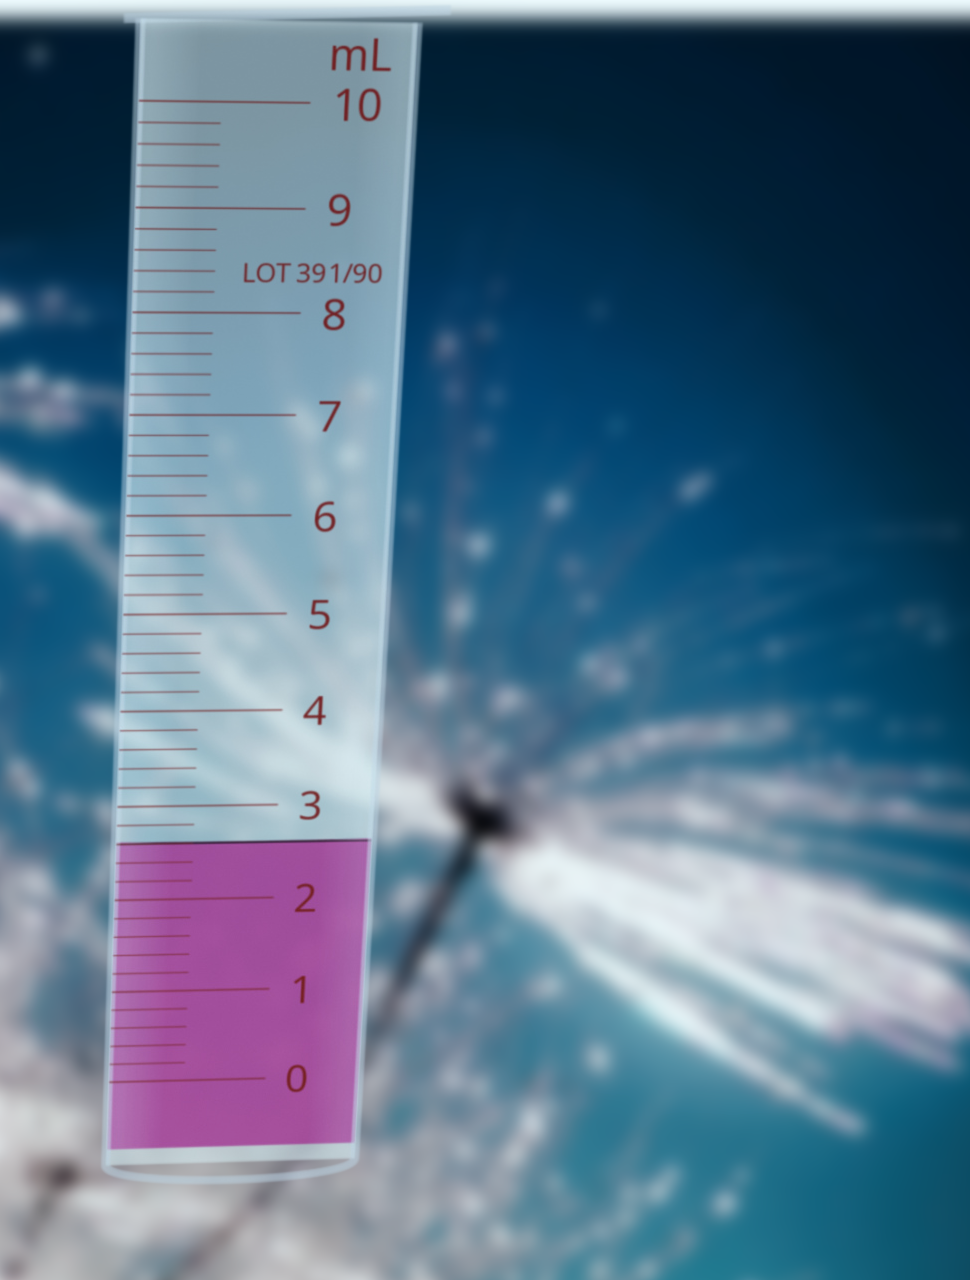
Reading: 2.6; mL
